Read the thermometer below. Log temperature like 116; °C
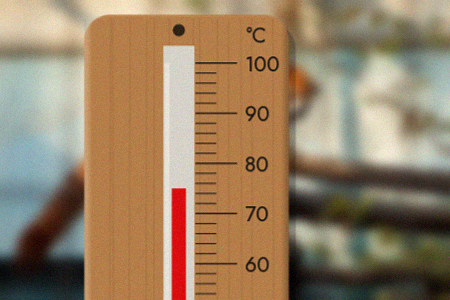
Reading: 75; °C
